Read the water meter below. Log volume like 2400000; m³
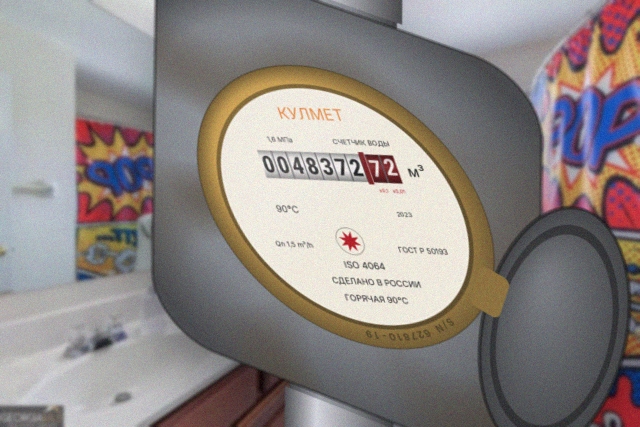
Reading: 48372.72; m³
